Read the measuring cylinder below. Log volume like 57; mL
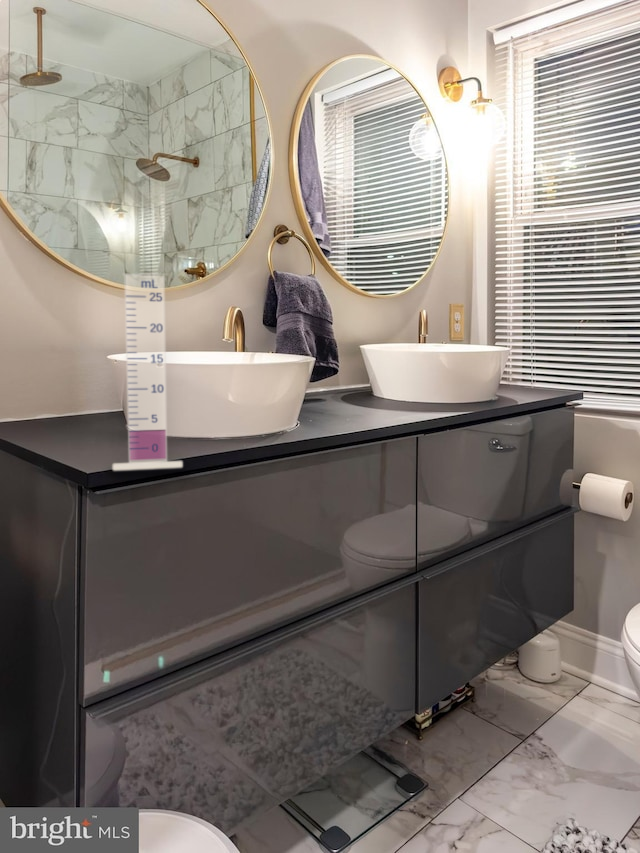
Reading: 3; mL
